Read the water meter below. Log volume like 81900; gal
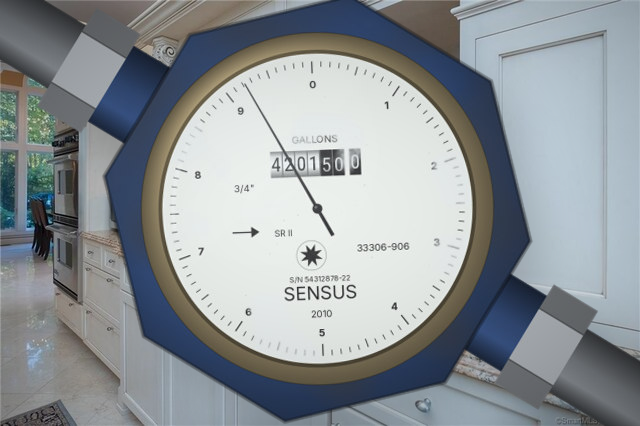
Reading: 4201499.2; gal
